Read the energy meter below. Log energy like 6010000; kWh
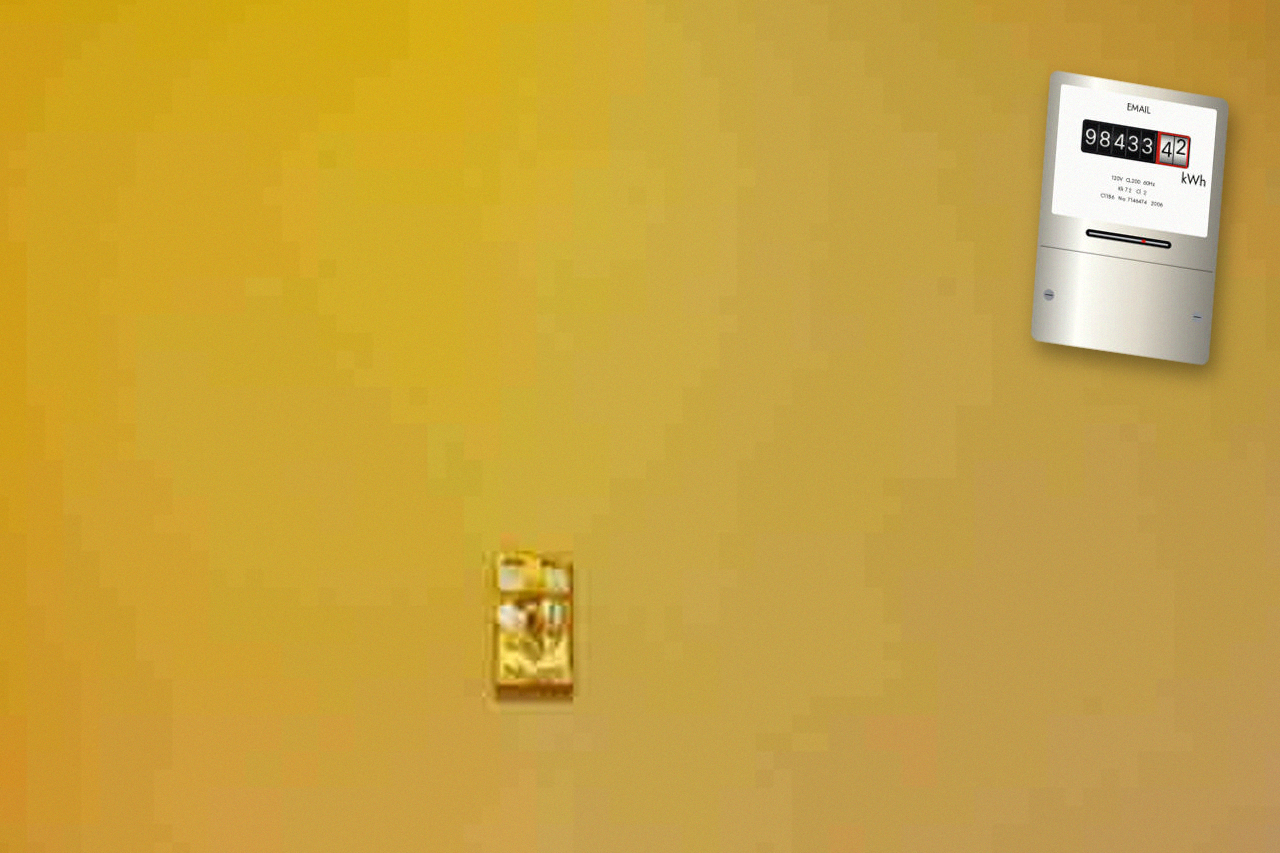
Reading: 98433.42; kWh
